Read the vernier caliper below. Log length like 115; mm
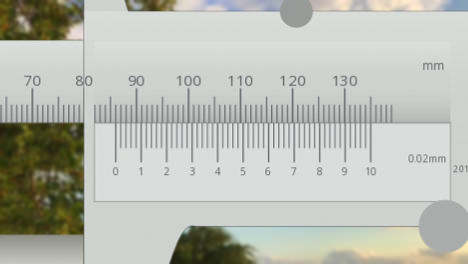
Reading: 86.0; mm
